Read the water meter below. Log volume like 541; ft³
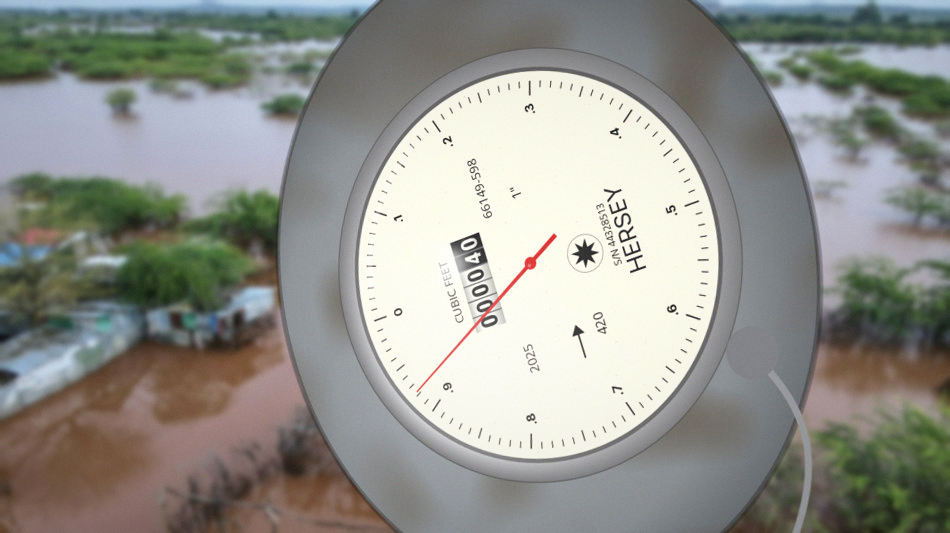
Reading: 39.92; ft³
